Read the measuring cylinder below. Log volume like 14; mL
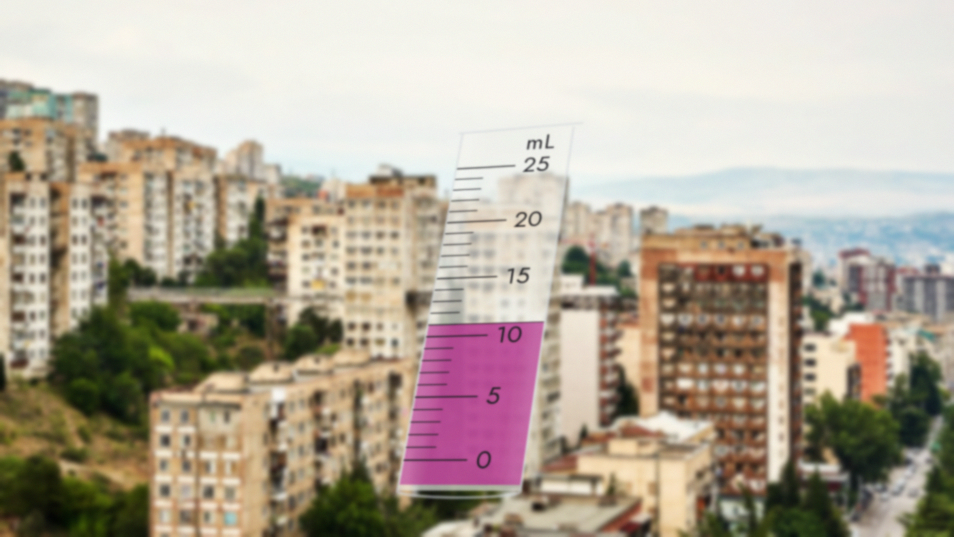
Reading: 11; mL
